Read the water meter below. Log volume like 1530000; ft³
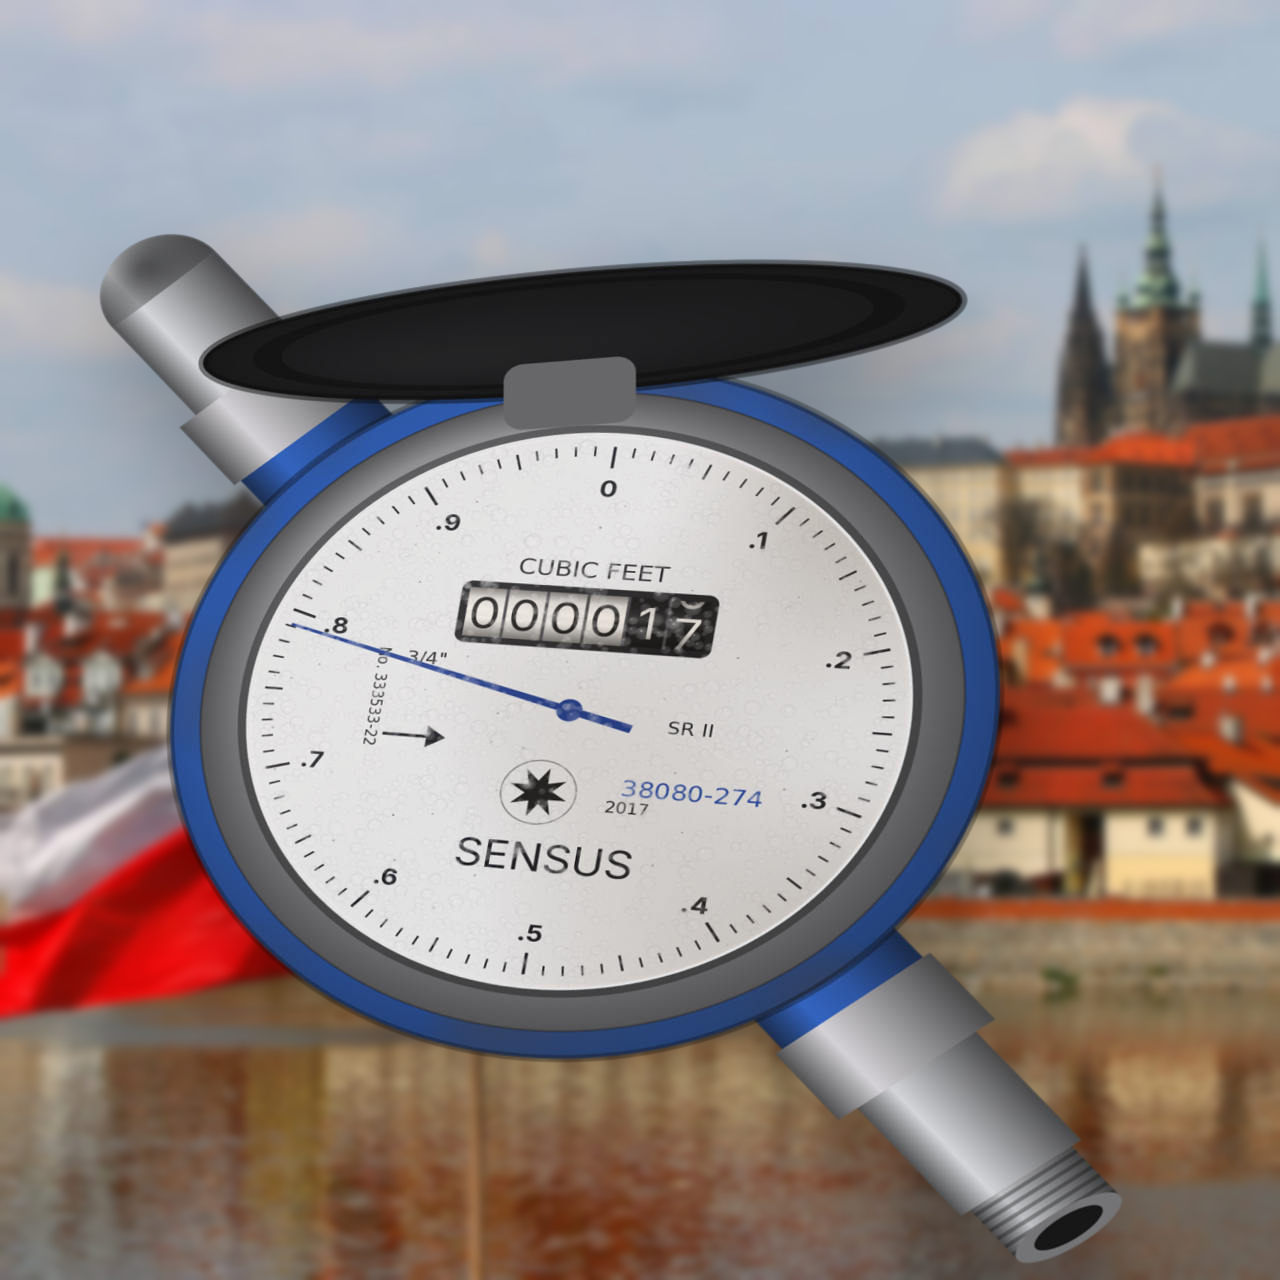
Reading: 16.79; ft³
